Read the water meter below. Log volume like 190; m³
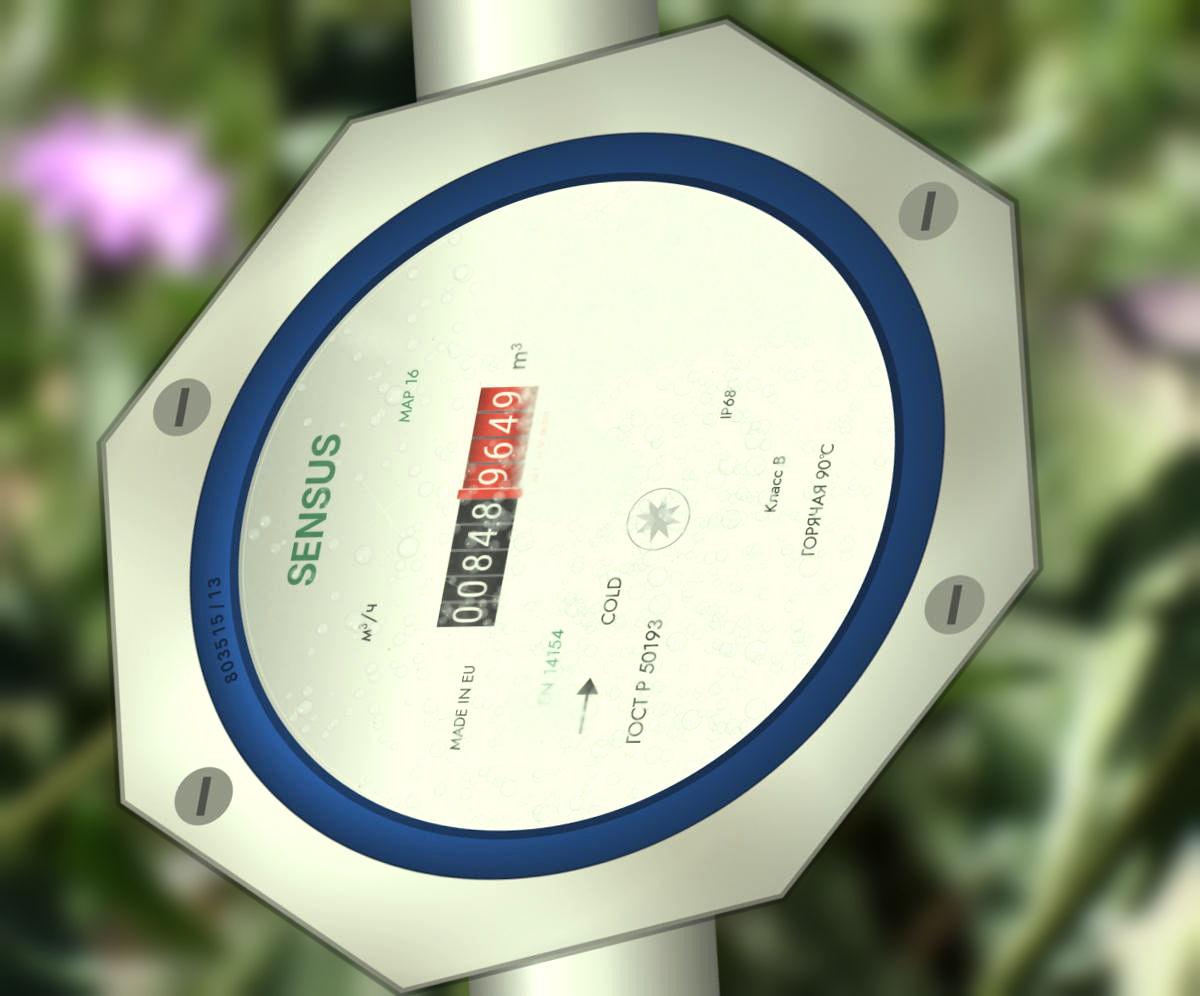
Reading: 848.9649; m³
